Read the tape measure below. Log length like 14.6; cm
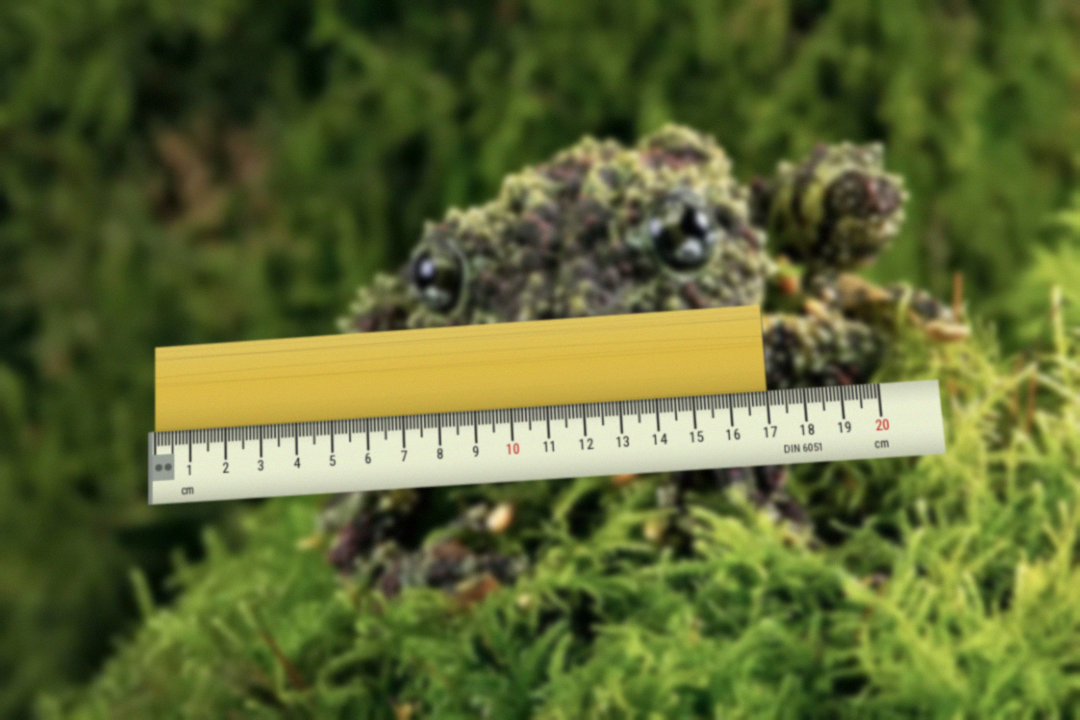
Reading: 17; cm
